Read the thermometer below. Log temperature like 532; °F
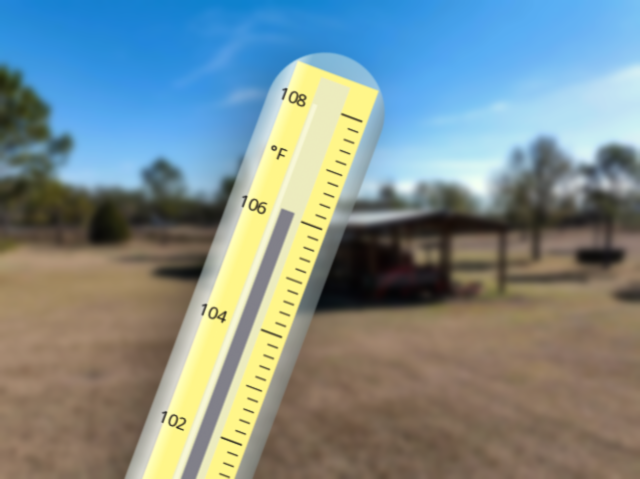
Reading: 106.1; °F
